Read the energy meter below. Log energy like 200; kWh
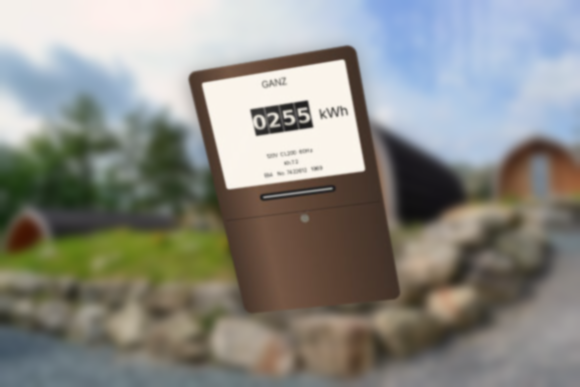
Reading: 255; kWh
